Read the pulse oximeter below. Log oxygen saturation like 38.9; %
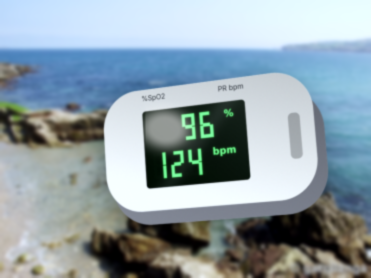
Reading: 96; %
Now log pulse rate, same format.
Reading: 124; bpm
